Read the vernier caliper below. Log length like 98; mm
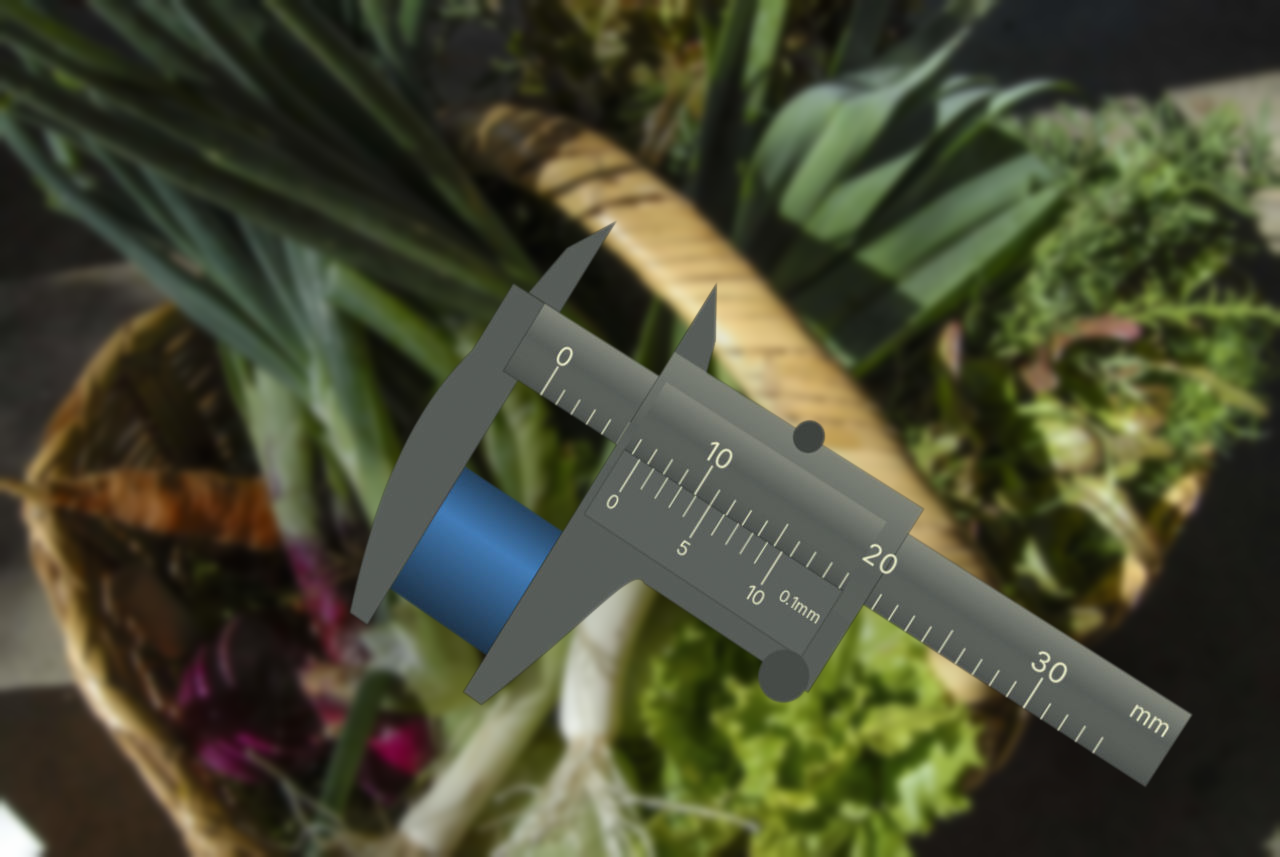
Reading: 6.5; mm
